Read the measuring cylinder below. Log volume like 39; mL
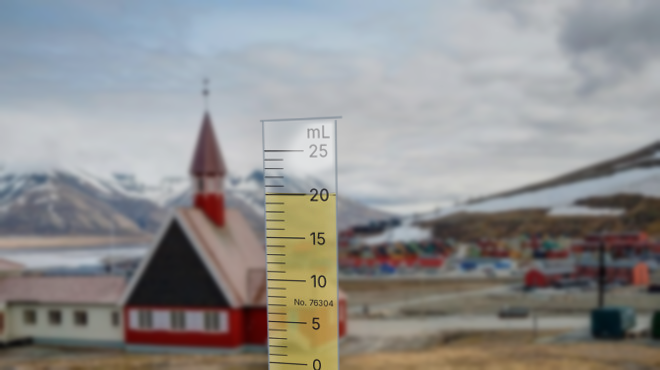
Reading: 20; mL
